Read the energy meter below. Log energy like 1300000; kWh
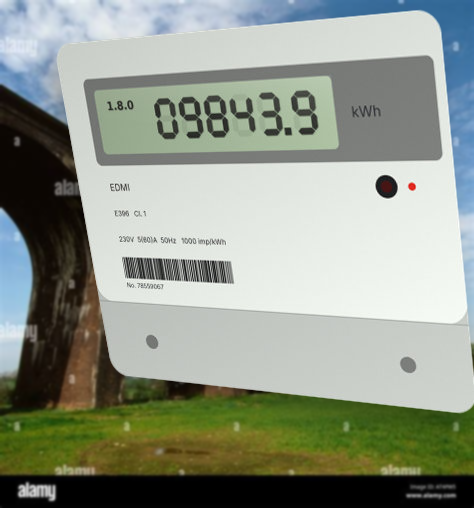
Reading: 9843.9; kWh
